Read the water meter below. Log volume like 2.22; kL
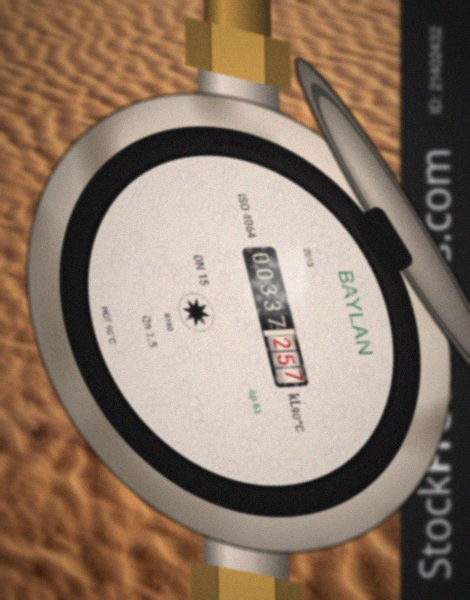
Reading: 337.257; kL
